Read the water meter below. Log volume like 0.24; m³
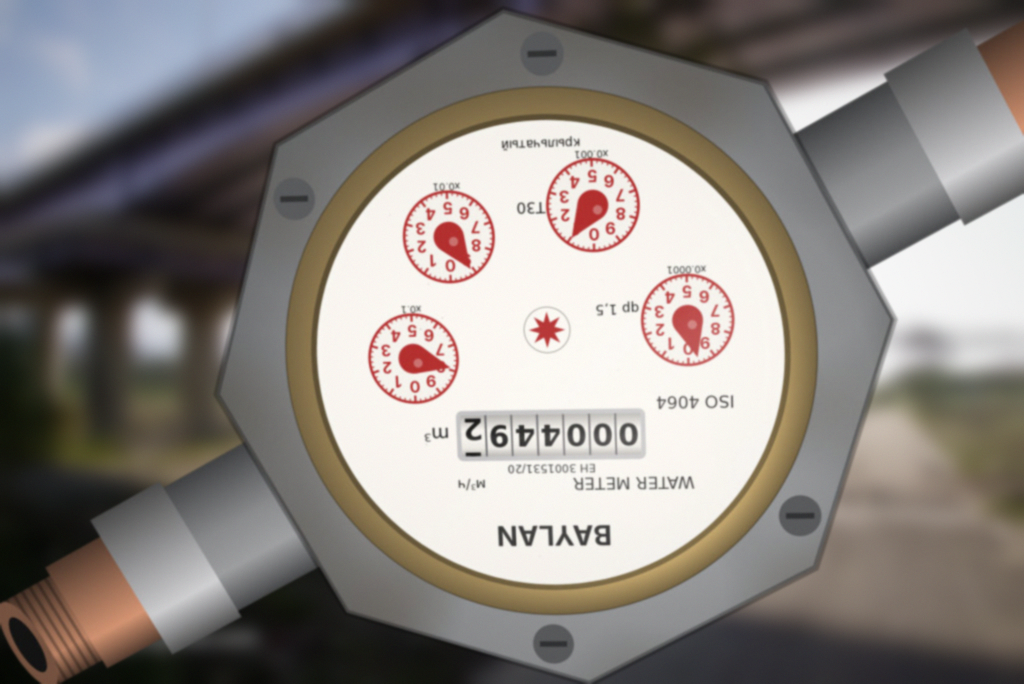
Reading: 4491.7909; m³
